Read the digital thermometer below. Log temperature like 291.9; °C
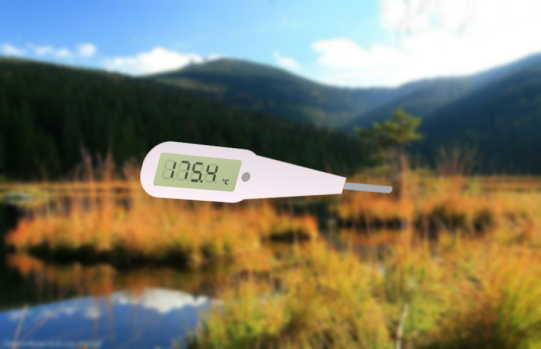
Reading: 175.4; °C
